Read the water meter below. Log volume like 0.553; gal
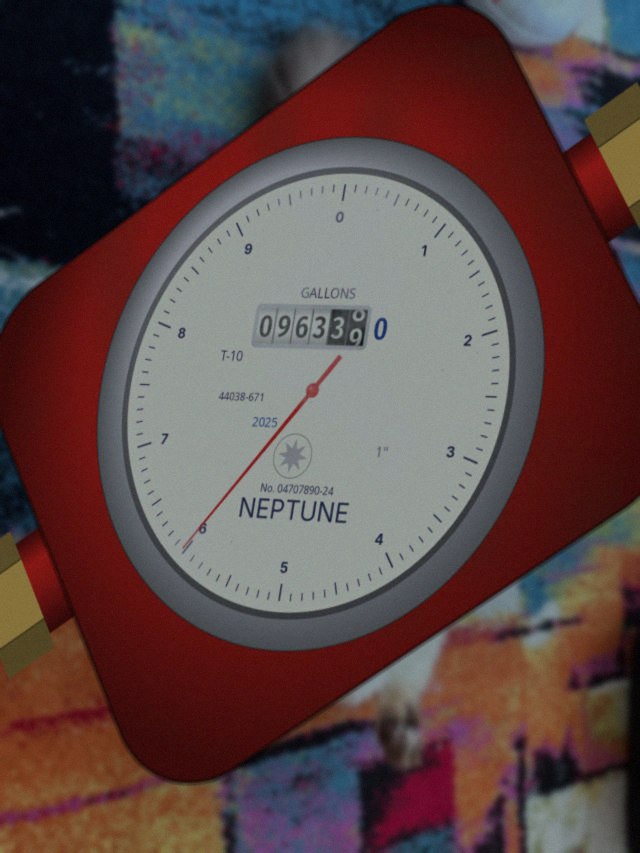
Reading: 963386.0; gal
